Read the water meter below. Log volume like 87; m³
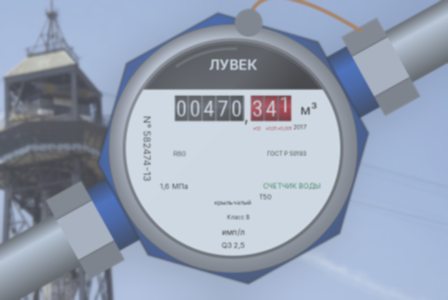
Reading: 470.341; m³
